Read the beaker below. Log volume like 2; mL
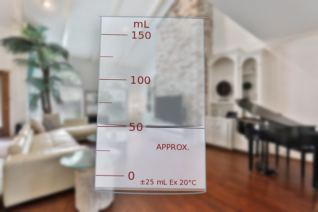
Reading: 50; mL
